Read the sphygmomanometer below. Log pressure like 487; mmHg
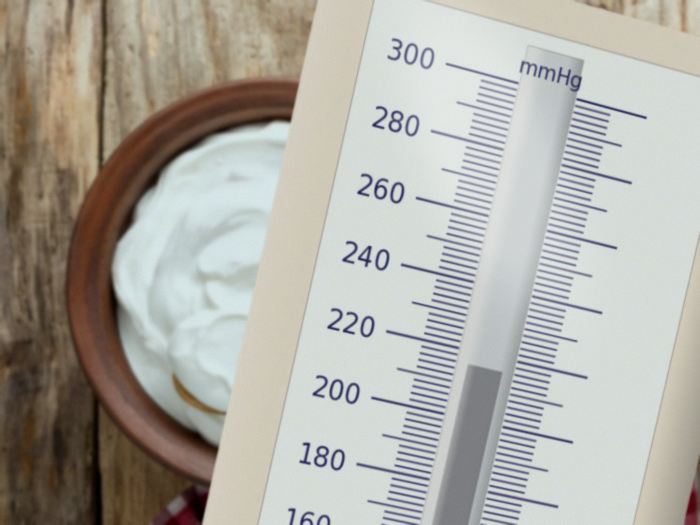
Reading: 216; mmHg
